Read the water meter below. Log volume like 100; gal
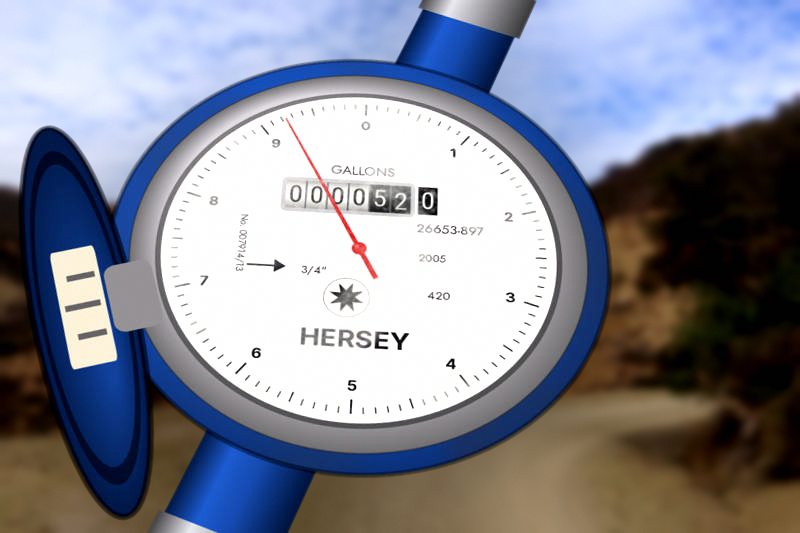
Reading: 519.2; gal
